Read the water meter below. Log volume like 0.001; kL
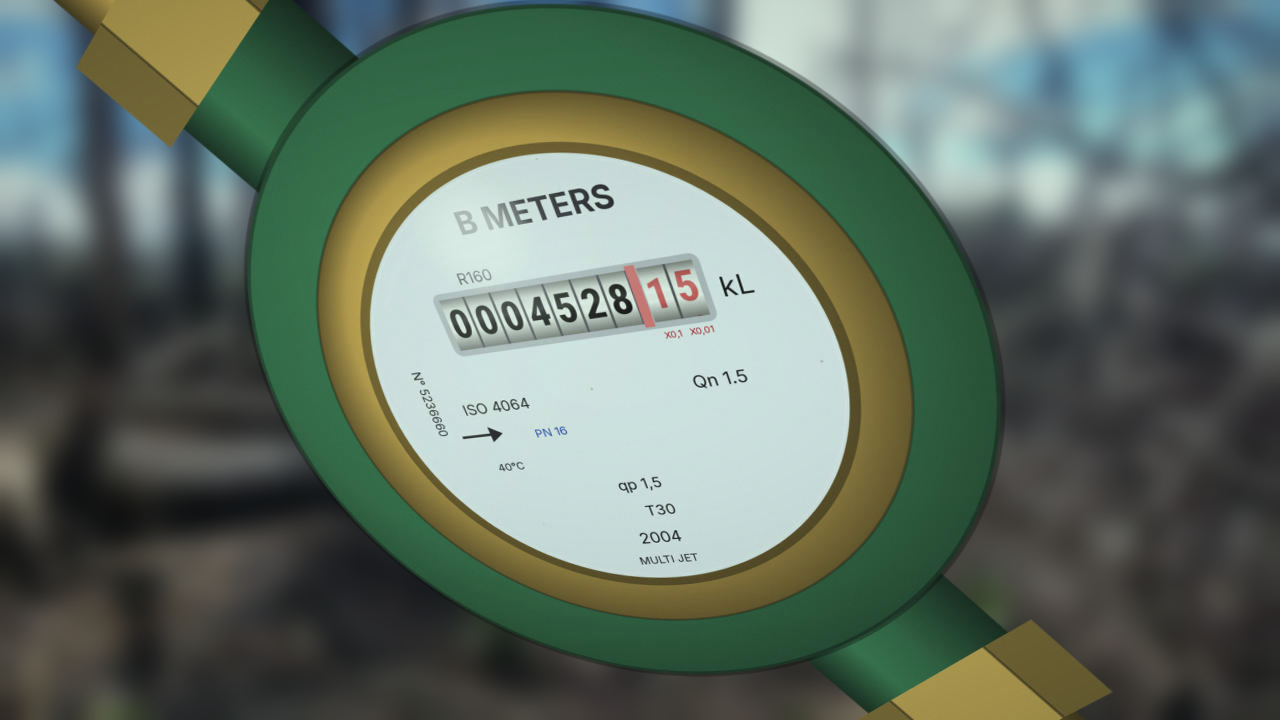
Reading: 4528.15; kL
